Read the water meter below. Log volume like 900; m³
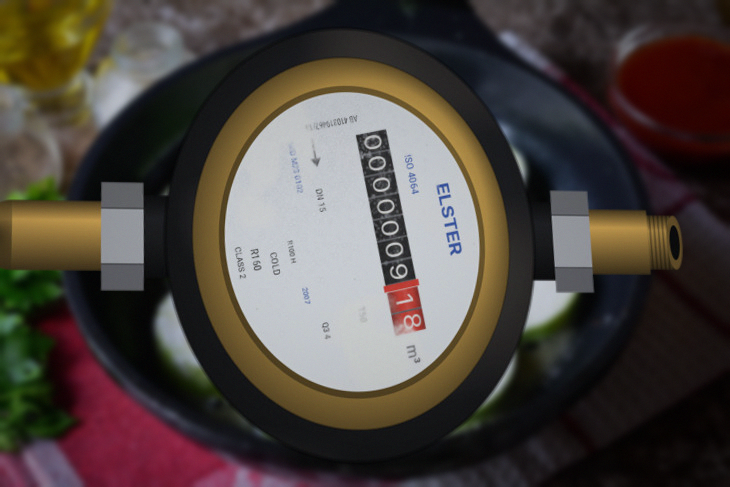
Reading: 9.18; m³
